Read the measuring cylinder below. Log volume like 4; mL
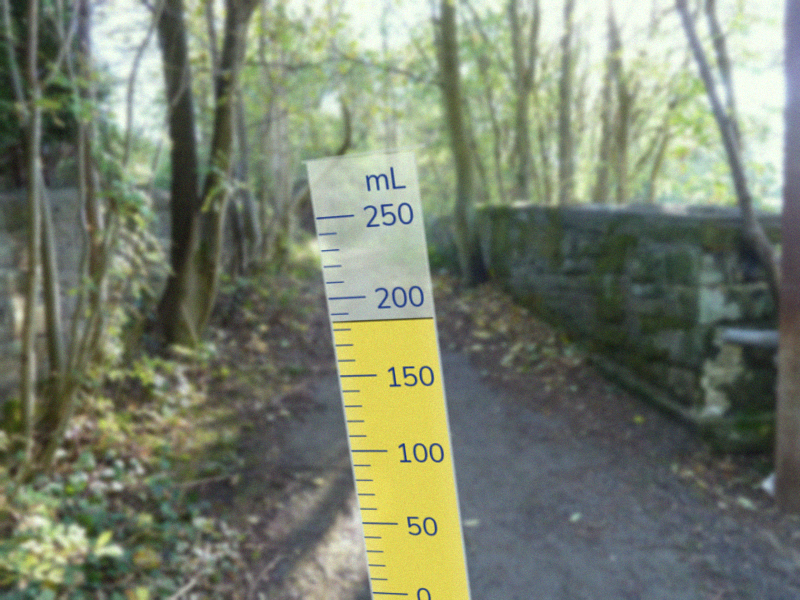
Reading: 185; mL
